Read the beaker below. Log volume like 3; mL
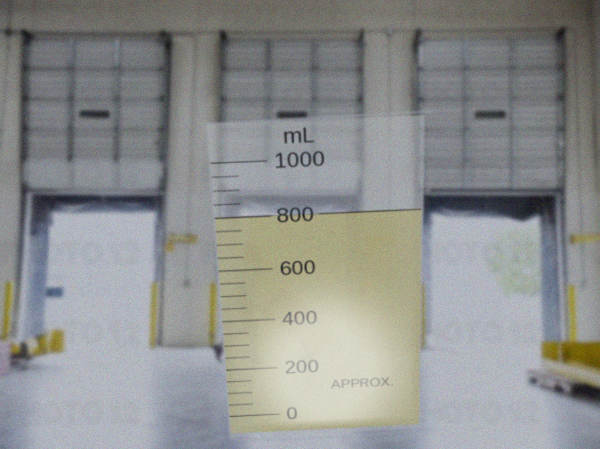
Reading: 800; mL
